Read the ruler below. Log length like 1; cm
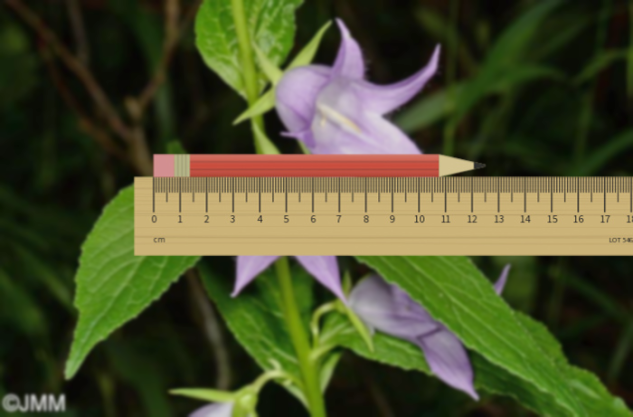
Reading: 12.5; cm
